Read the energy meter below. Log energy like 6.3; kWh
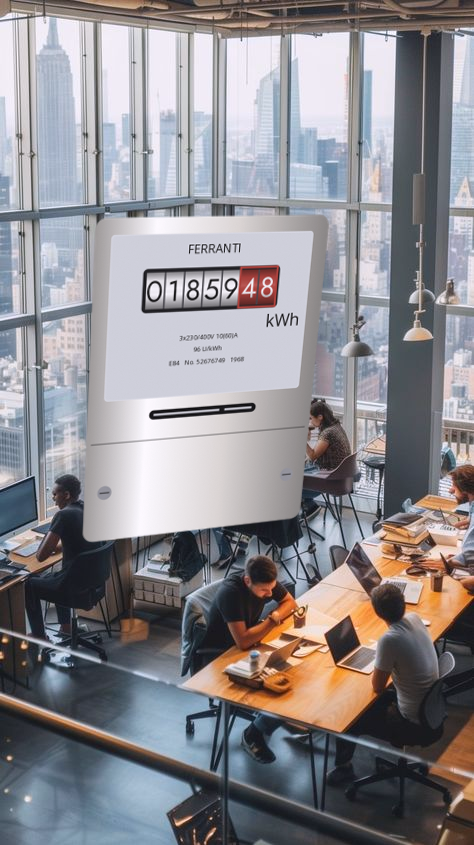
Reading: 1859.48; kWh
